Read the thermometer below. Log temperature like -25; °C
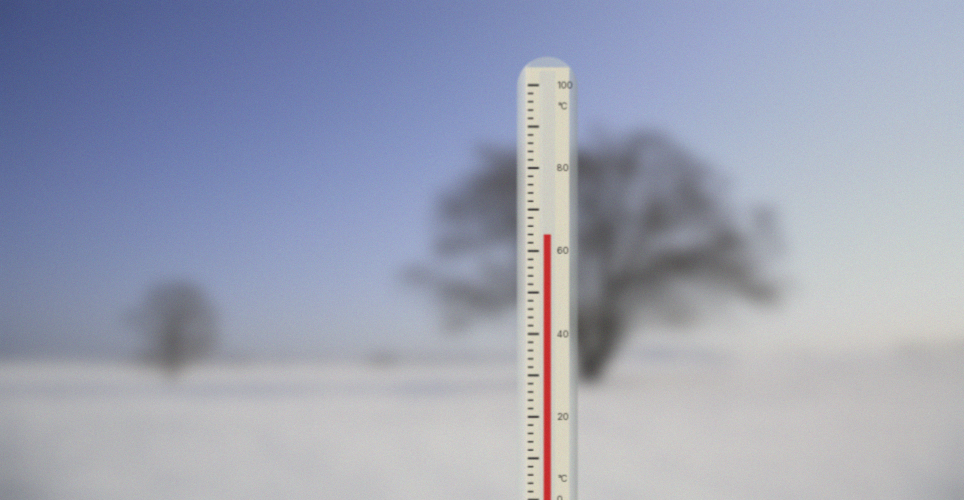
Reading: 64; °C
